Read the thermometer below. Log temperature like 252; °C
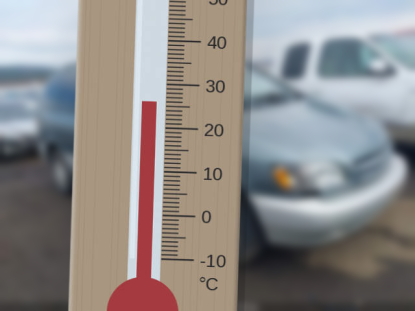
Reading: 26; °C
